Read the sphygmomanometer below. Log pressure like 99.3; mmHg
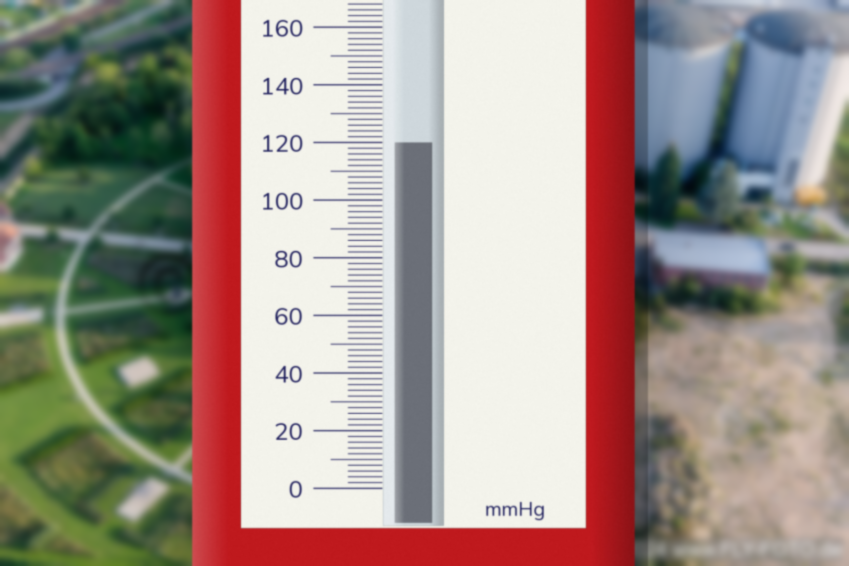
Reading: 120; mmHg
